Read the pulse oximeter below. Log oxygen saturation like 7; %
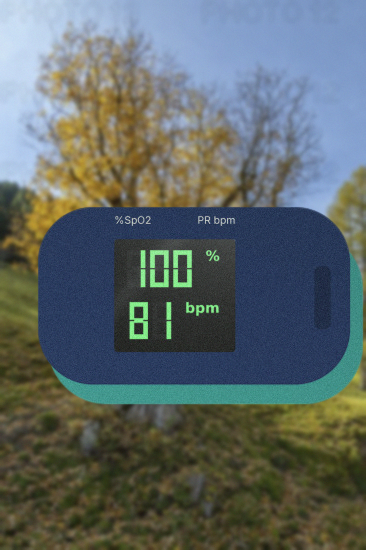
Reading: 100; %
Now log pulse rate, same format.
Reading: 81; bpm
